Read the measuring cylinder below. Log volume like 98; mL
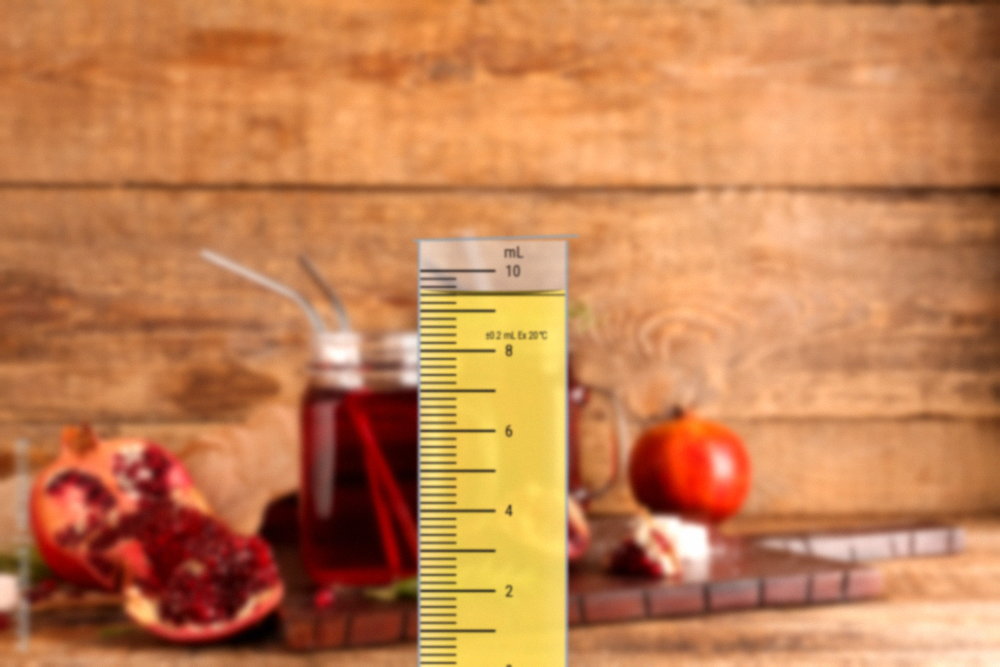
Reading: 9.4; mL
